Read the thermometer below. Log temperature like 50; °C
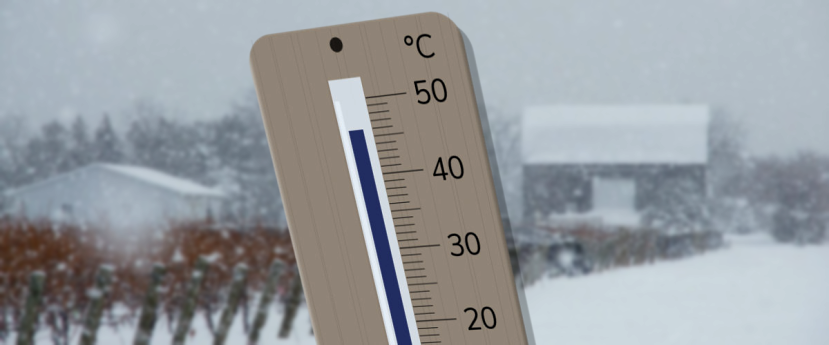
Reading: 46; °C
